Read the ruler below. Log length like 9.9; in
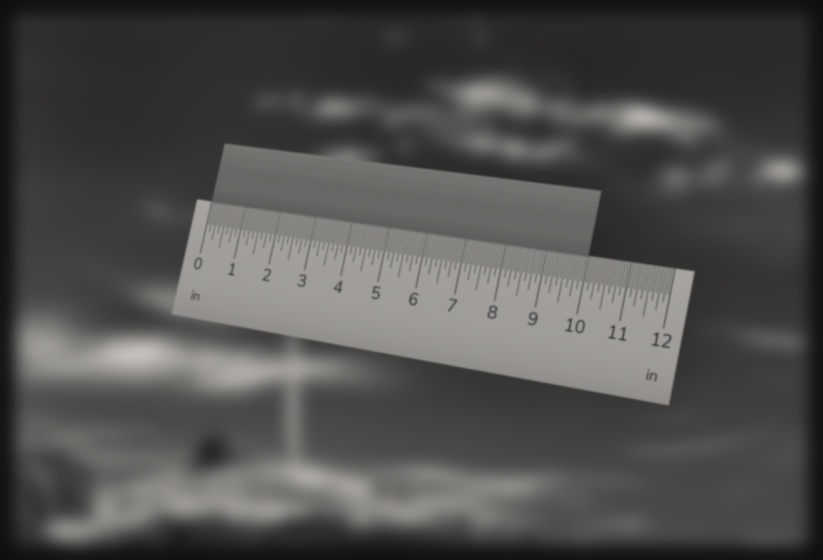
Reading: 10; in
